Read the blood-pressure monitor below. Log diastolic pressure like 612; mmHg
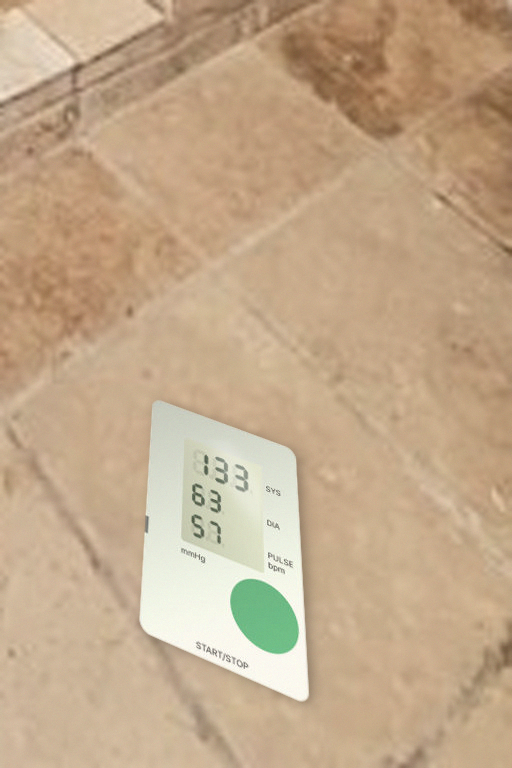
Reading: 63; mmHg
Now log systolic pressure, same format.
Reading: 133; mmHg
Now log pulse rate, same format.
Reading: 57; bpm
